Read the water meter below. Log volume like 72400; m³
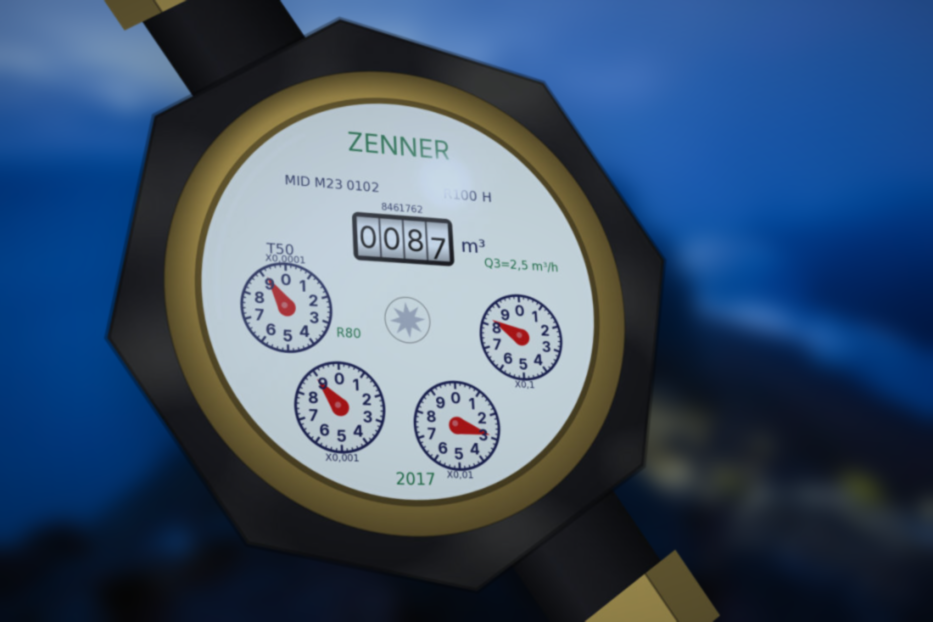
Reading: 86.8289; m³
